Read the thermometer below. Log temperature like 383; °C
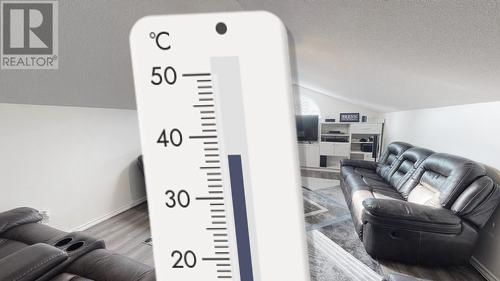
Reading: 37; °C
